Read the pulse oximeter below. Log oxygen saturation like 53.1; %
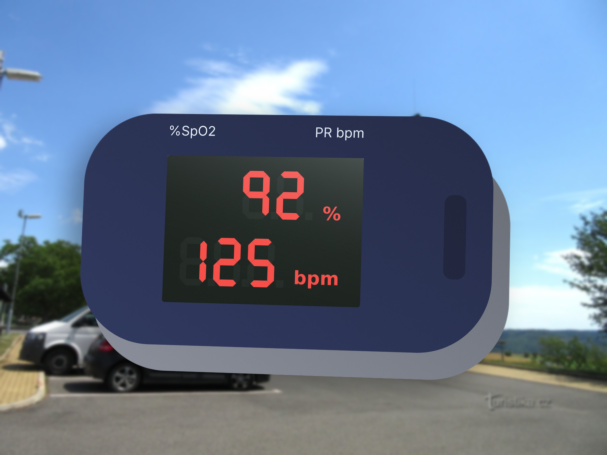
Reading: 92; %
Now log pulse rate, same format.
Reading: 125; bpm
